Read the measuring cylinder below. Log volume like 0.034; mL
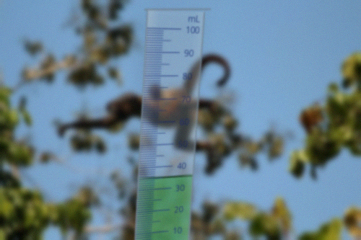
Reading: 35; mL
